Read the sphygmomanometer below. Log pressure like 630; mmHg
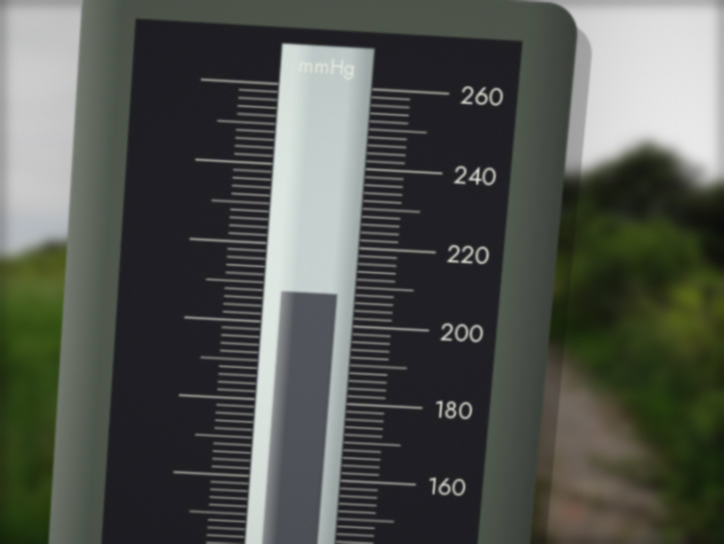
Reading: 208; mmHg
